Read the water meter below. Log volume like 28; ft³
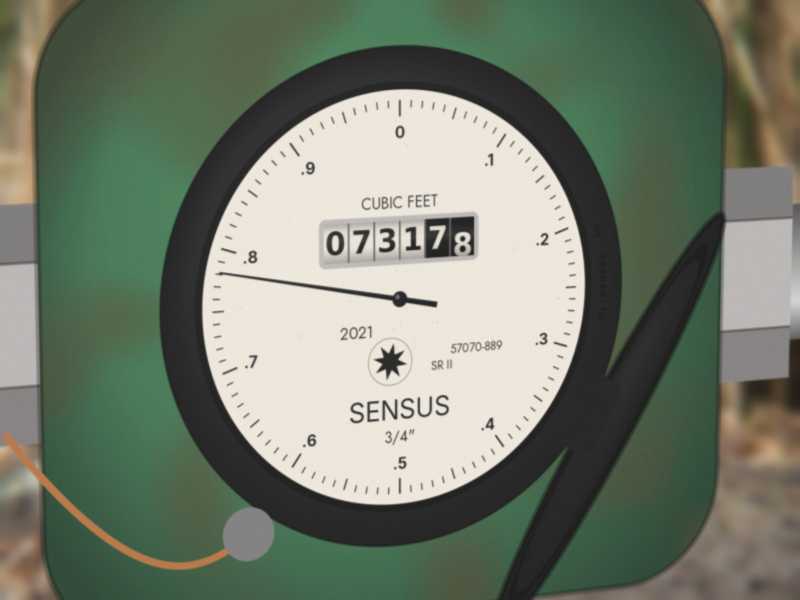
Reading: 73177.78; ft³
